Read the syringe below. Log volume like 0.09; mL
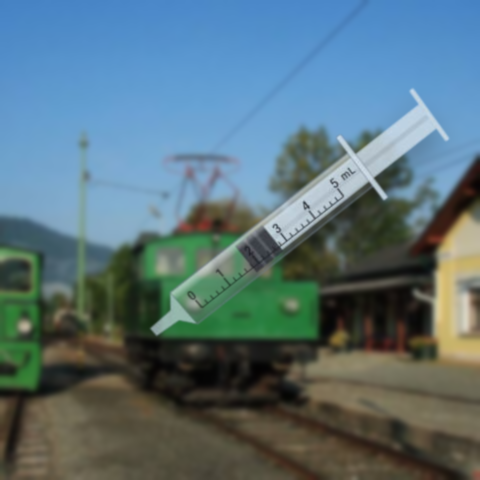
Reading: 1.8; mL
